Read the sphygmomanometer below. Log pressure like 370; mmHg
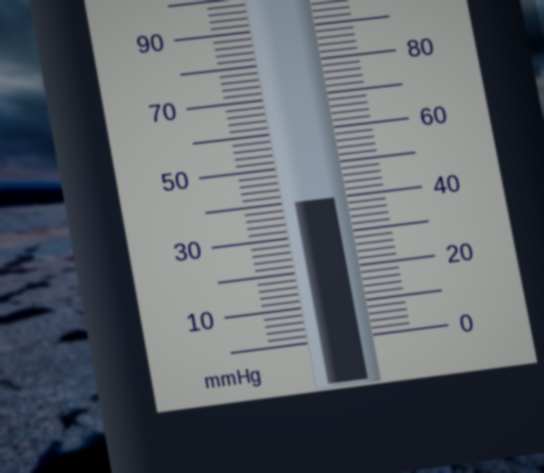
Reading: 40; mmHg
